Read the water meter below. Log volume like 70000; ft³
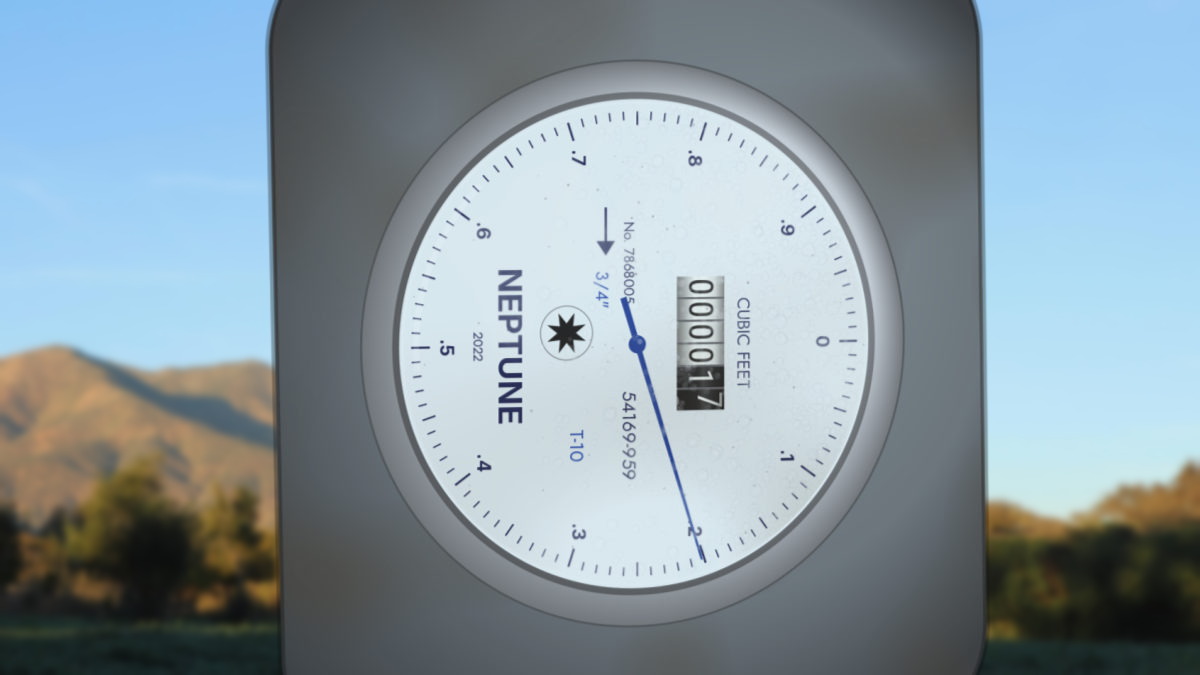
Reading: 17.20; ft³
